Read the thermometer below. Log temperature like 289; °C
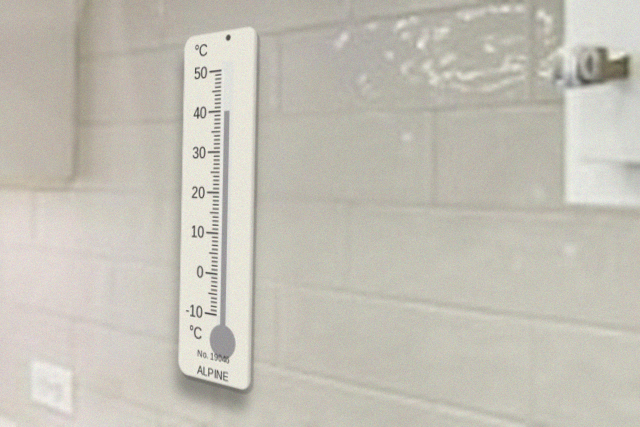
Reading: 40; °C
